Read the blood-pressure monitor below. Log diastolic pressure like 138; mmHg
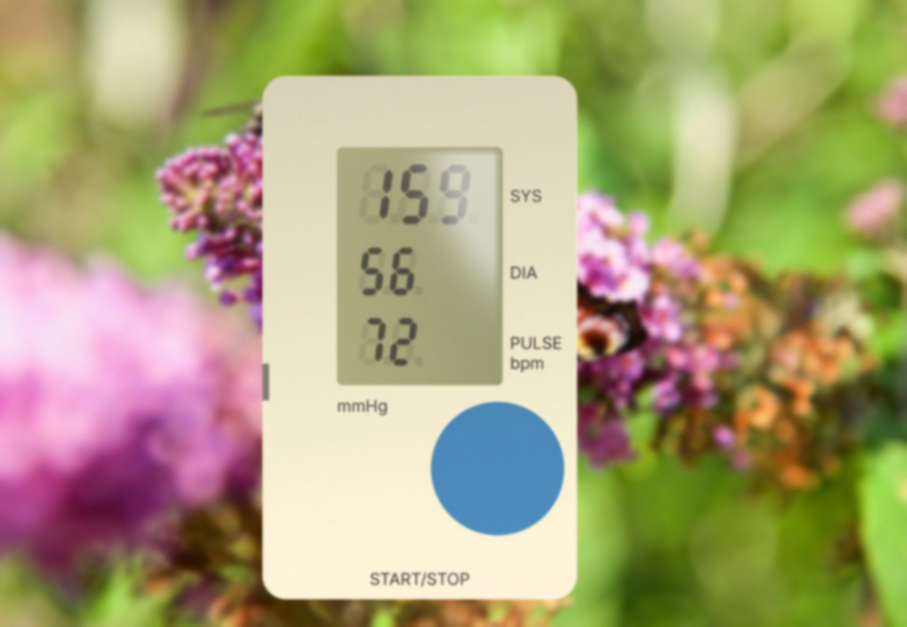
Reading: 56; mmHg
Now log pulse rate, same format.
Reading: 72; bpm
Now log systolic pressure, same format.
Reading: 159; mmHg
